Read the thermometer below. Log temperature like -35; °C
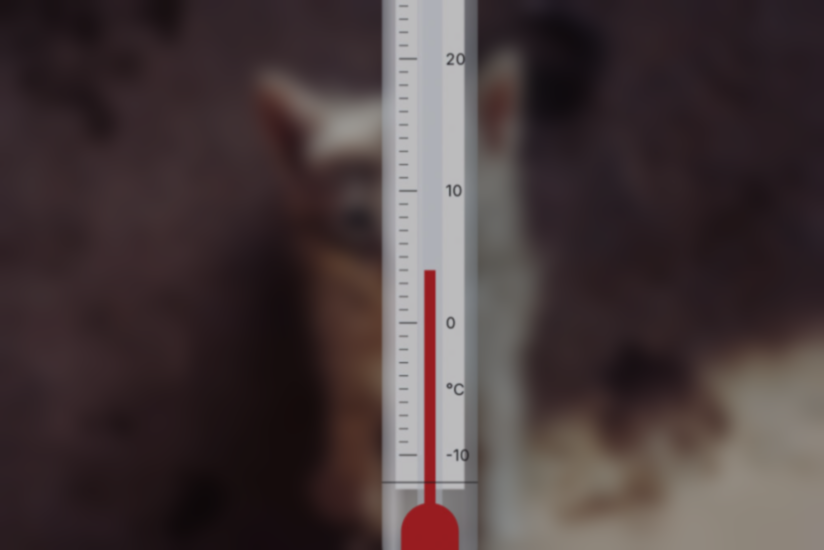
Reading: 4; °C
